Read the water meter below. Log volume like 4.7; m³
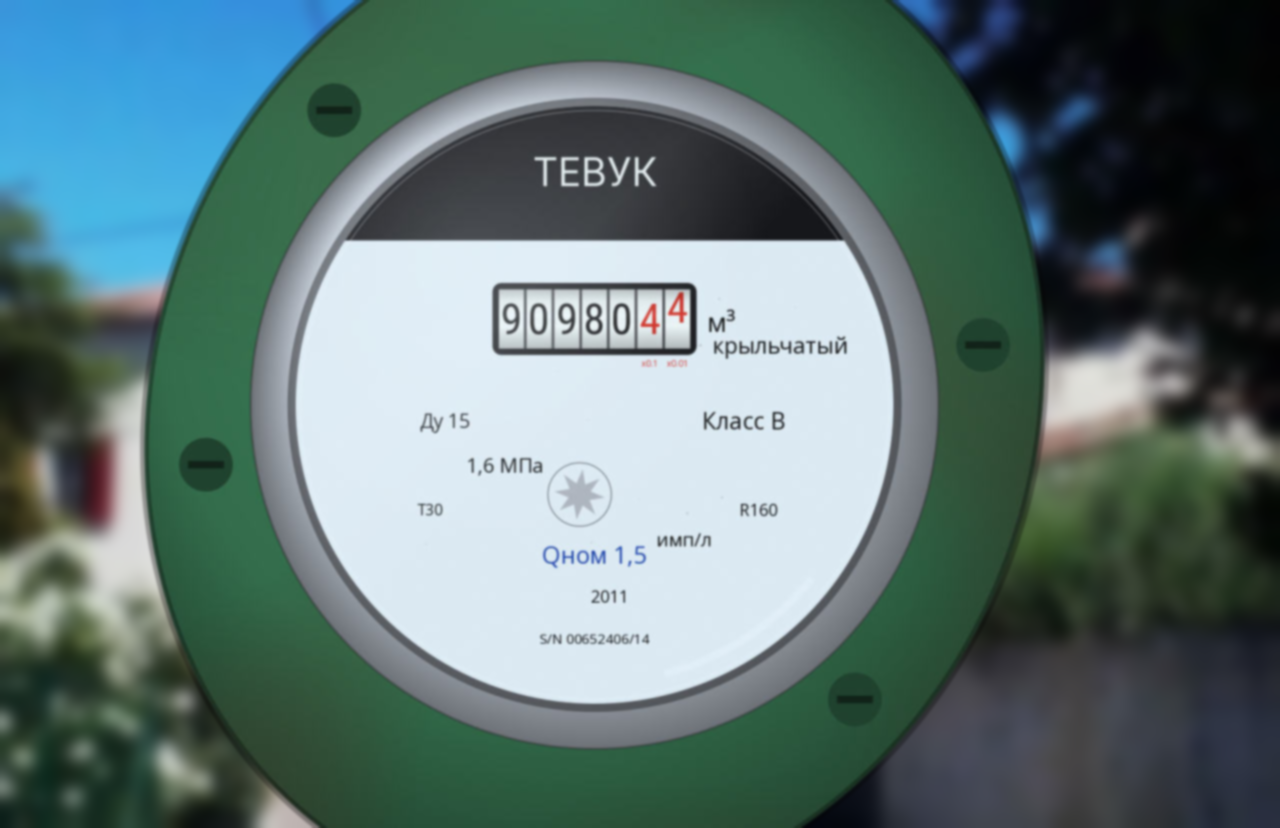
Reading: 90980.44; m³
